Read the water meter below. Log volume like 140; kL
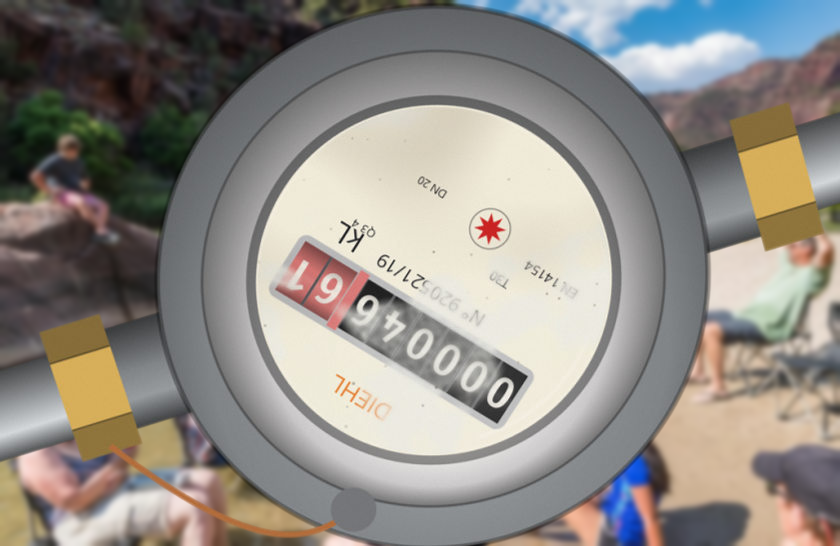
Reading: 46.61; kL
